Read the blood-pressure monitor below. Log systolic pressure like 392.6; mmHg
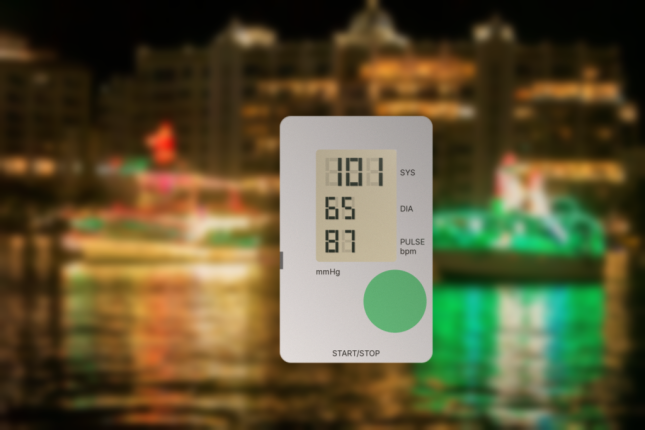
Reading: 101; mmHg
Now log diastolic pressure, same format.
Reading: 65; mmHg
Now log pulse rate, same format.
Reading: 87; bpm
